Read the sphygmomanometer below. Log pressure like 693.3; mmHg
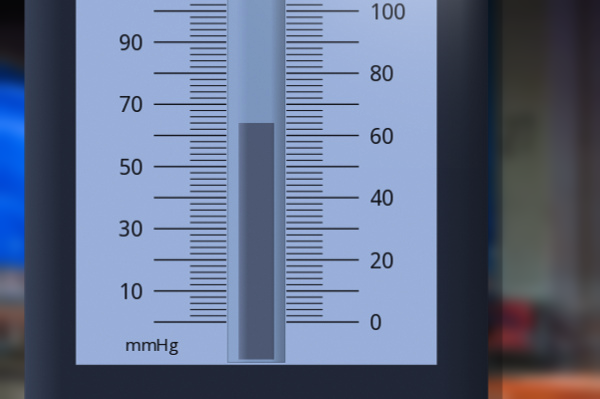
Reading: 64; mmHg
